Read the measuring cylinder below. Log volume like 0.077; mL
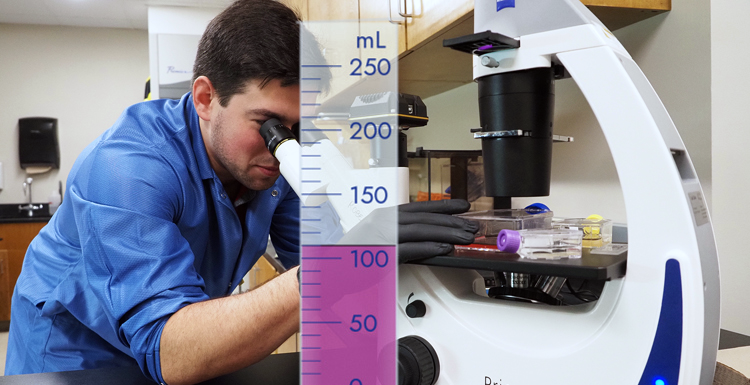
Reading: 110; mL
